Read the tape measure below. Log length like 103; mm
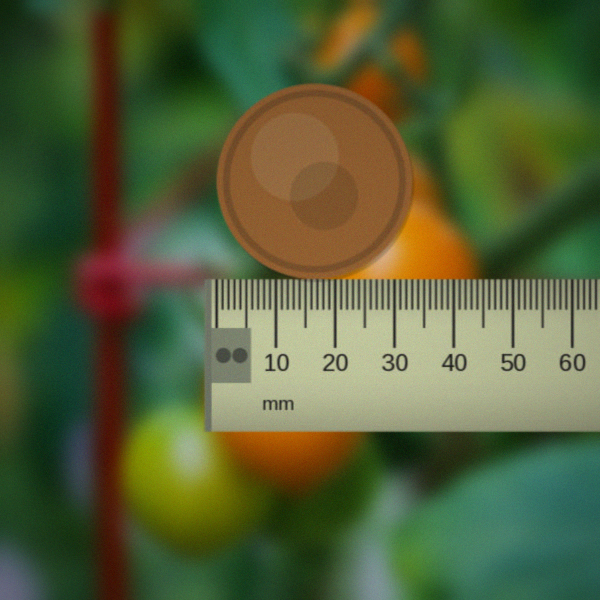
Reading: 33; mm
